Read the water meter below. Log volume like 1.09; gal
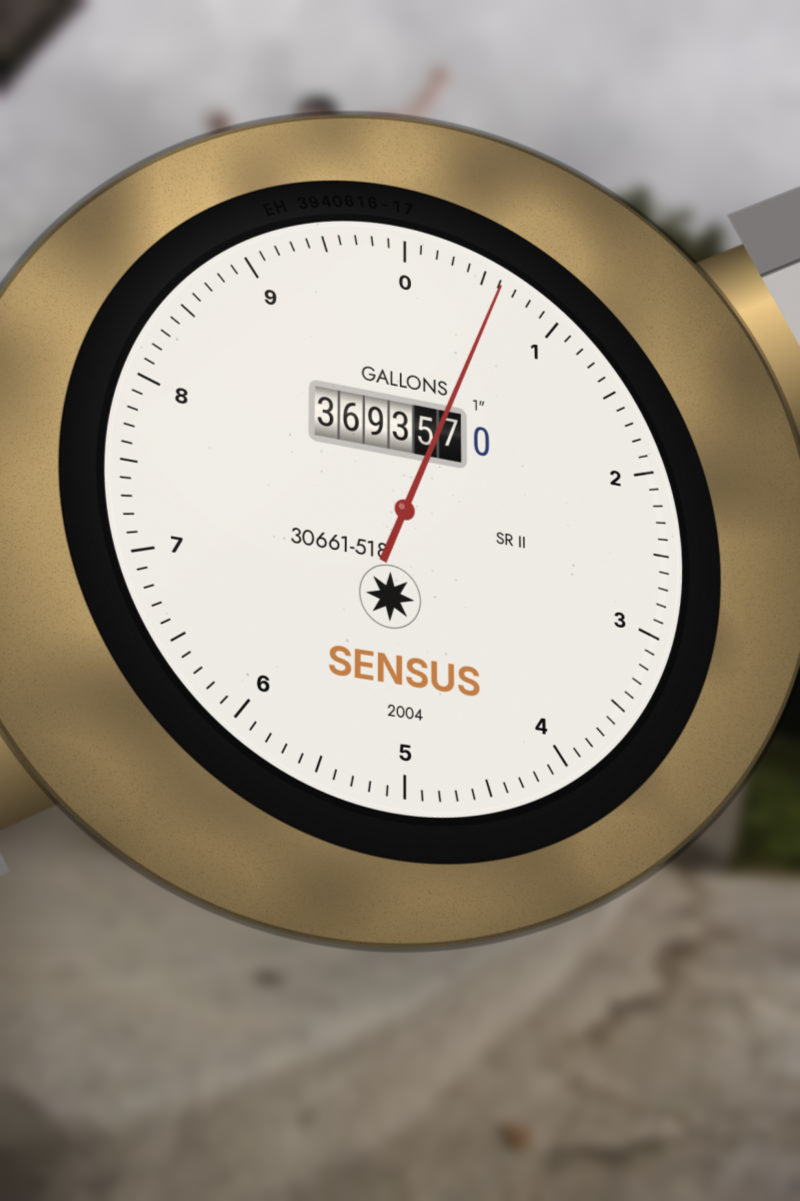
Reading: 3693570.6; gal
